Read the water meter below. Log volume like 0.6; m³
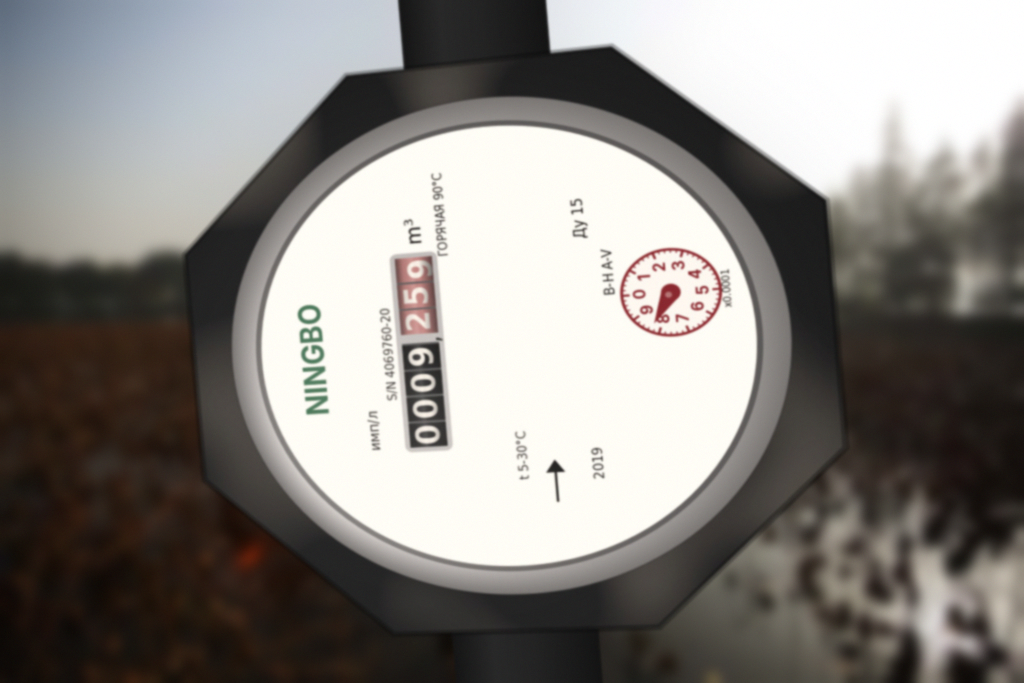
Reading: 9.2588; m³
